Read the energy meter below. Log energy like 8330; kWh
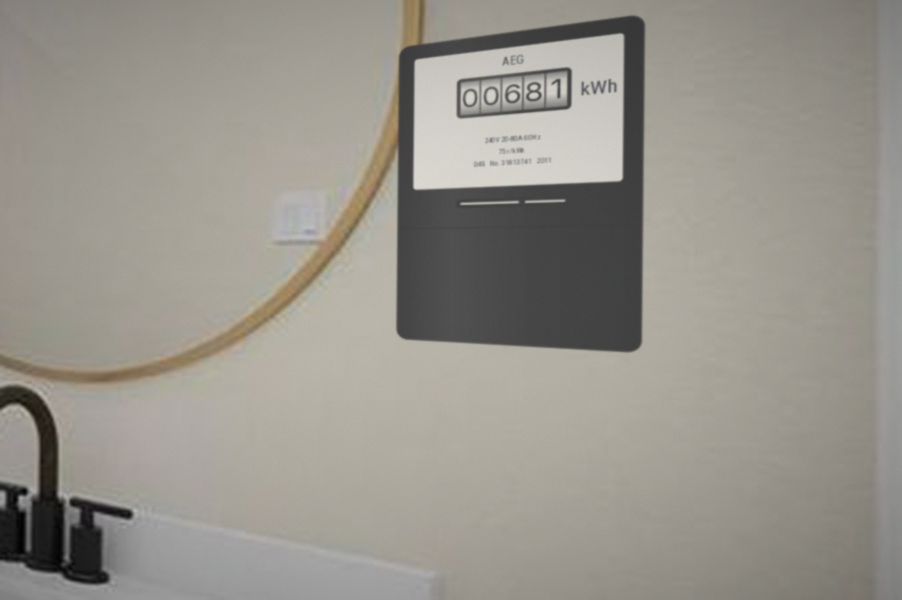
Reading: 681; kWh
